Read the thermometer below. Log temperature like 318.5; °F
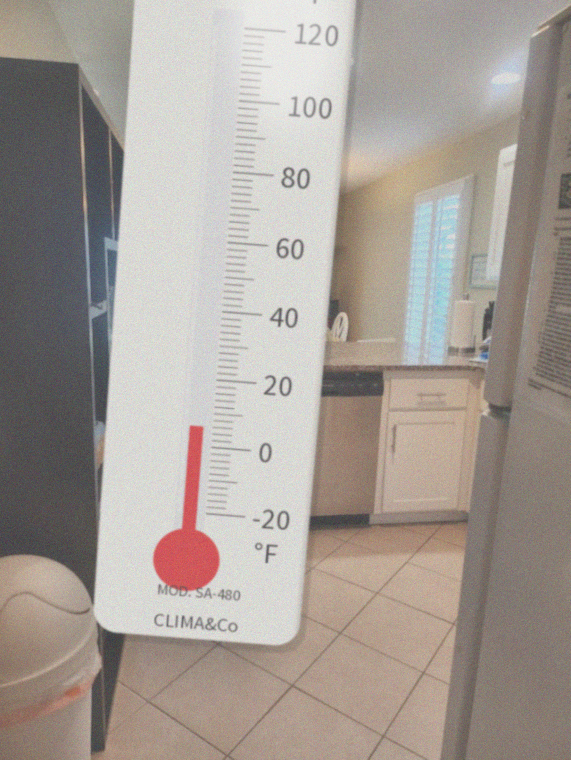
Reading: 6; °F
